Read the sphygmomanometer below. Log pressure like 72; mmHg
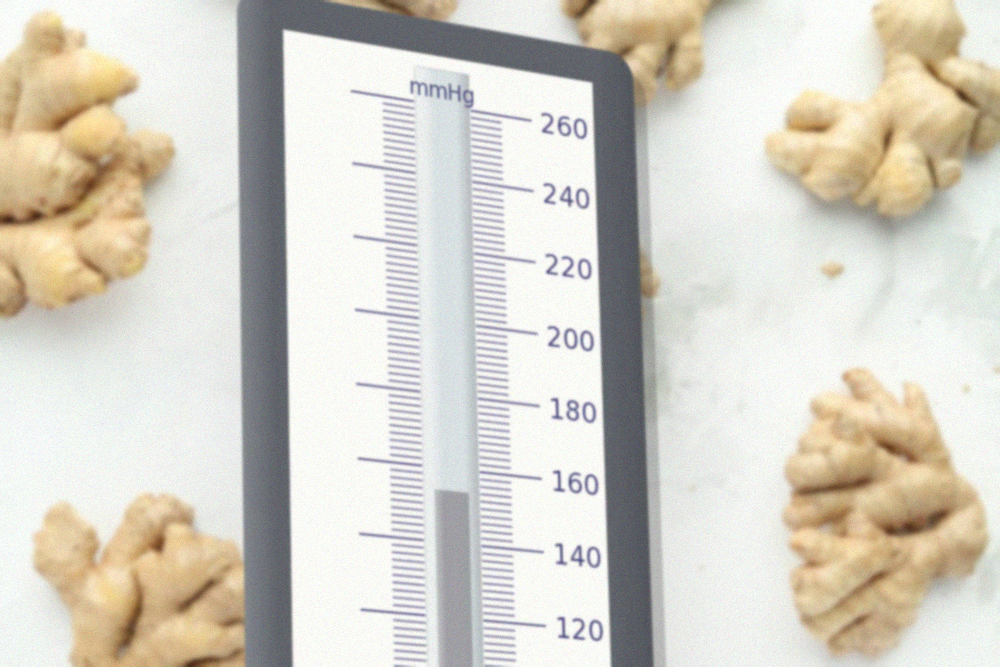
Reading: 154; mmHg
